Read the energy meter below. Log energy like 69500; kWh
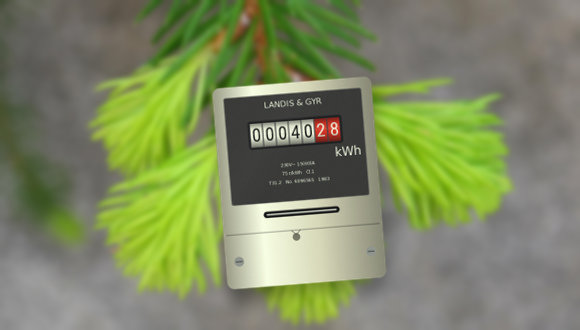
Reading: 40.28; kWh
